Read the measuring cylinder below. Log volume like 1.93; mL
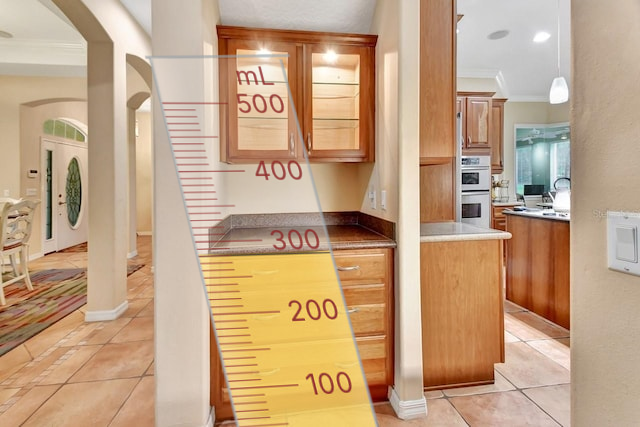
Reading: 280; mL
